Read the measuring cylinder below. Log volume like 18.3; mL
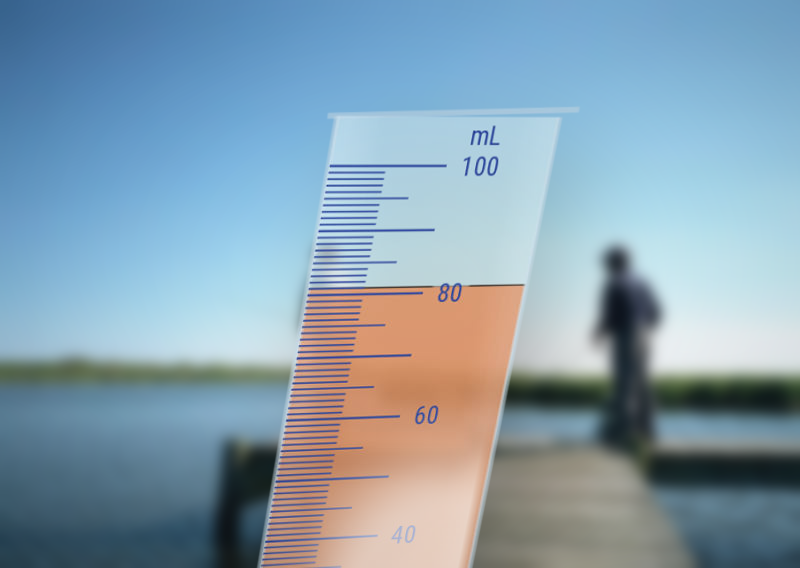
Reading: 81; mL
